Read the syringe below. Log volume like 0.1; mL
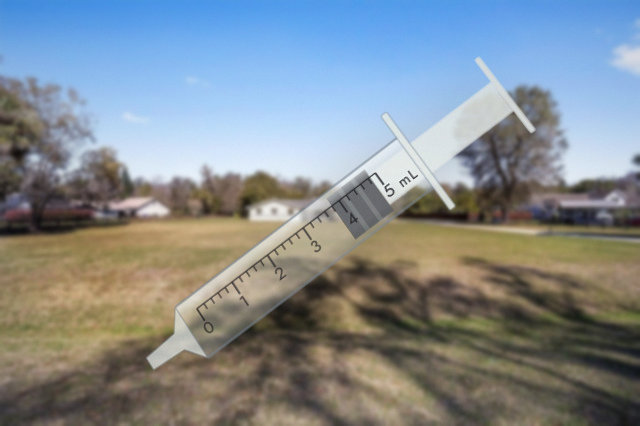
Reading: 3.8; mL
